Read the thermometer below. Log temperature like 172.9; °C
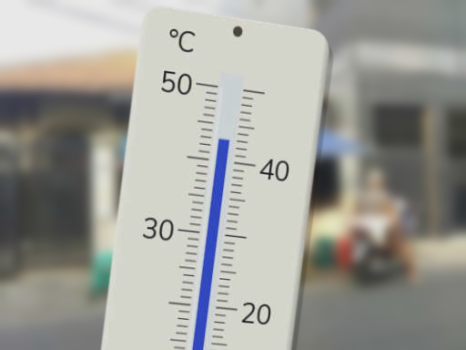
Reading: 43; °C
